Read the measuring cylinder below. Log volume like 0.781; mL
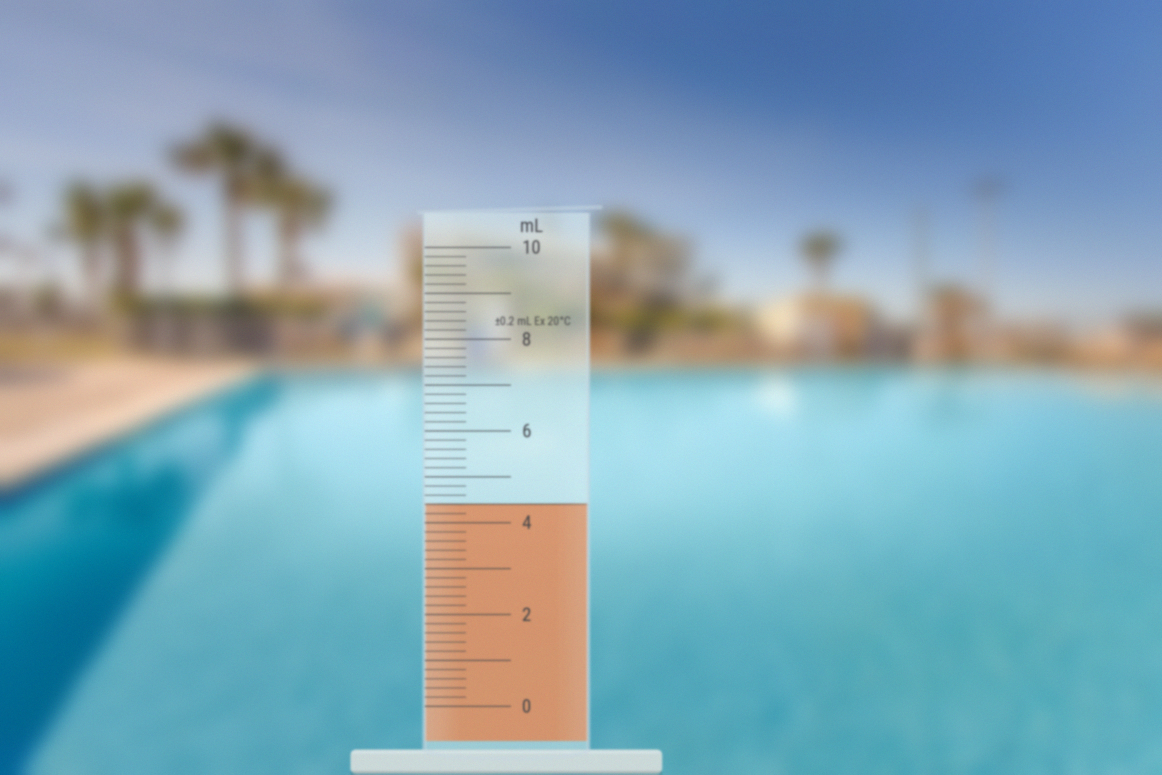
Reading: 4.4; mL
